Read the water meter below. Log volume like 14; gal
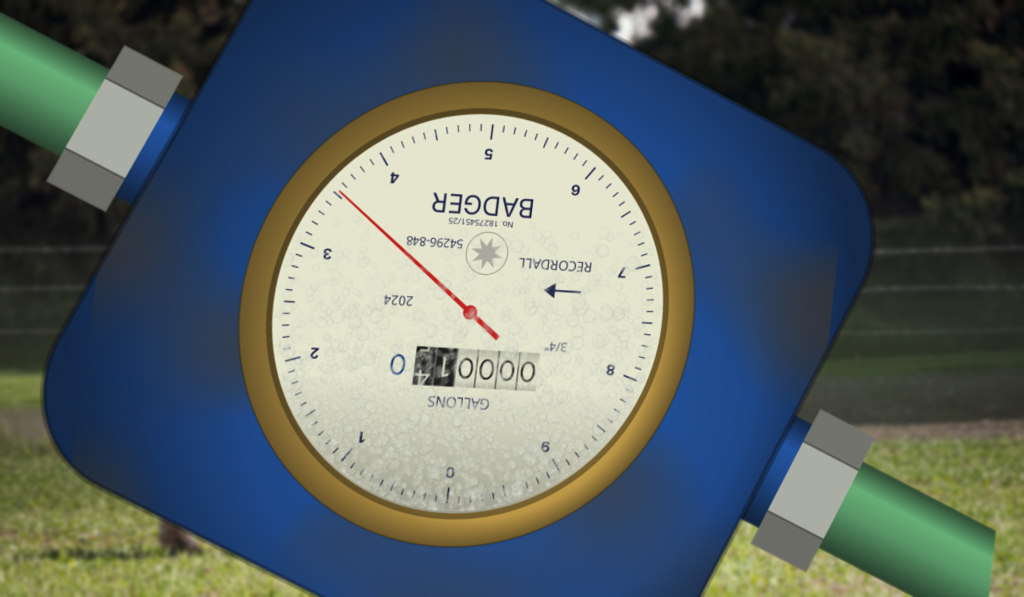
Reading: 143.5; gal
